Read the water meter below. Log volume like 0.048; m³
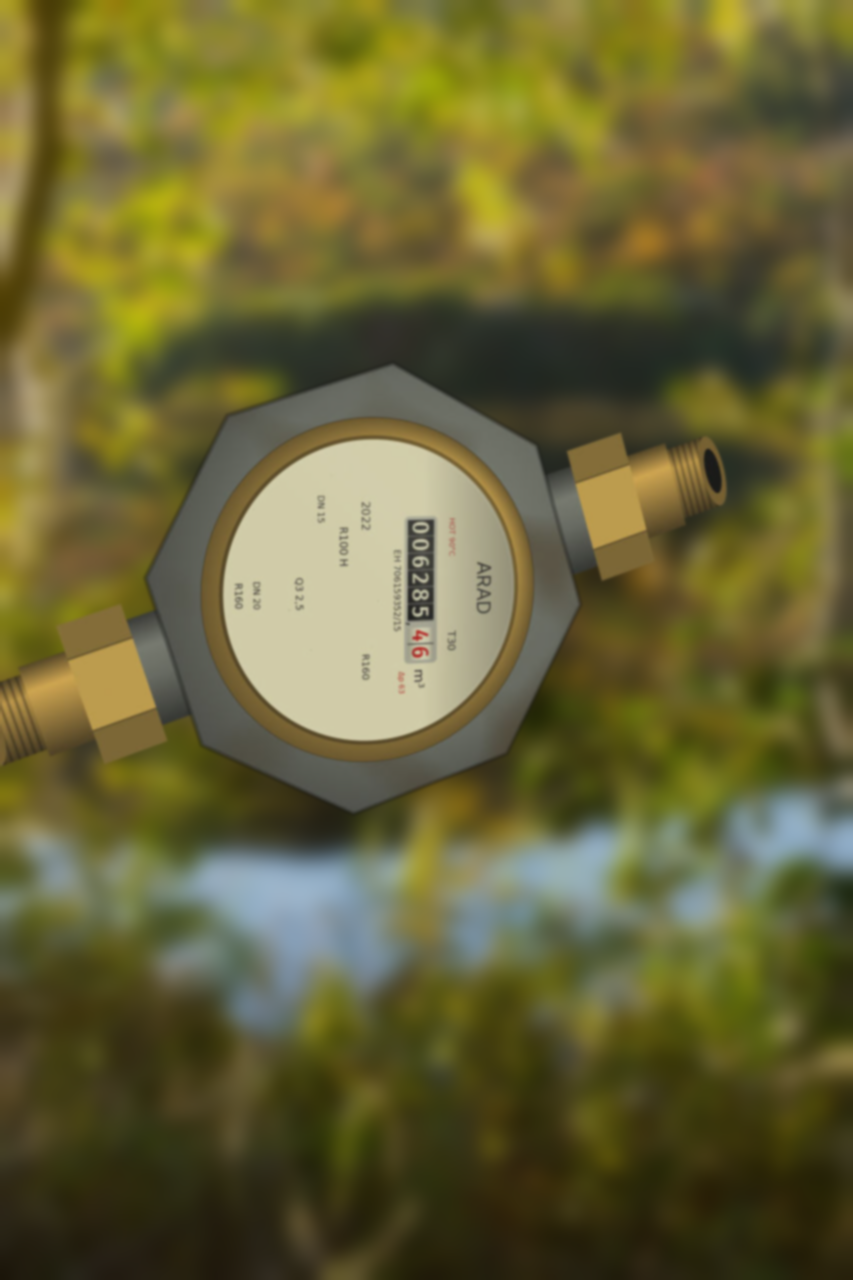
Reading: 6285.46; m³
